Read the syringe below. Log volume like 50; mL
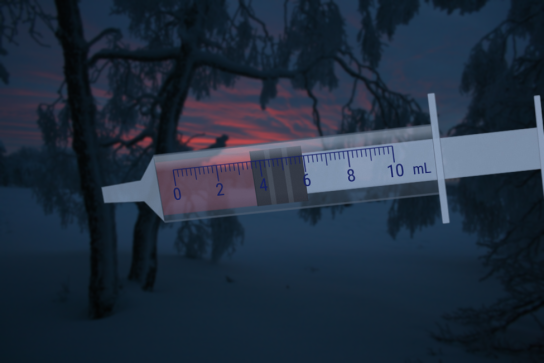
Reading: 3.6; mL
